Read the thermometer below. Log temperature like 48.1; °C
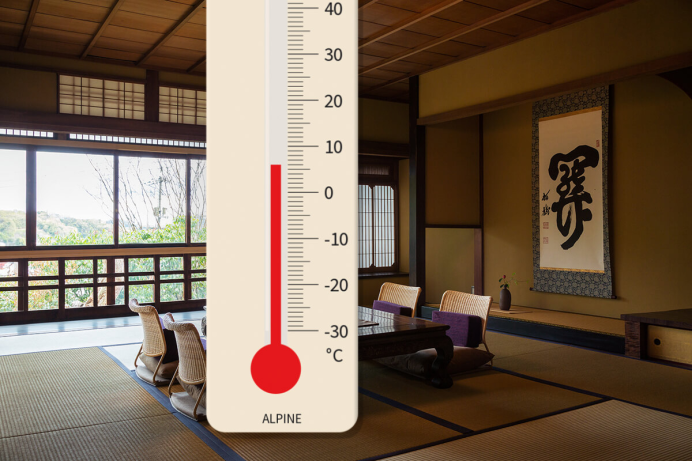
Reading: 6; °C
